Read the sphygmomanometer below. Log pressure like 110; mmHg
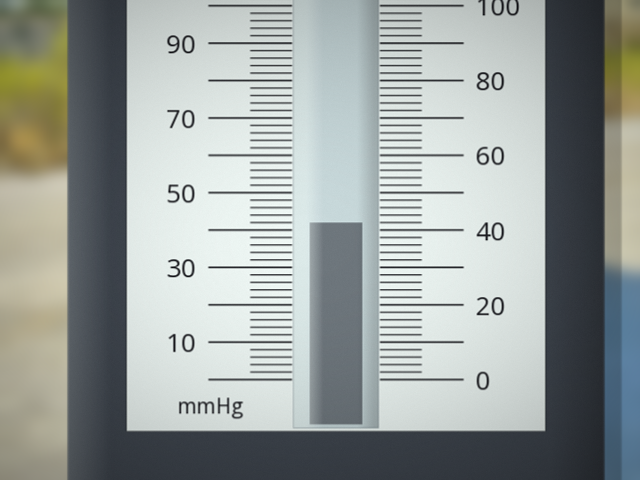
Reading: 42; mmHg
